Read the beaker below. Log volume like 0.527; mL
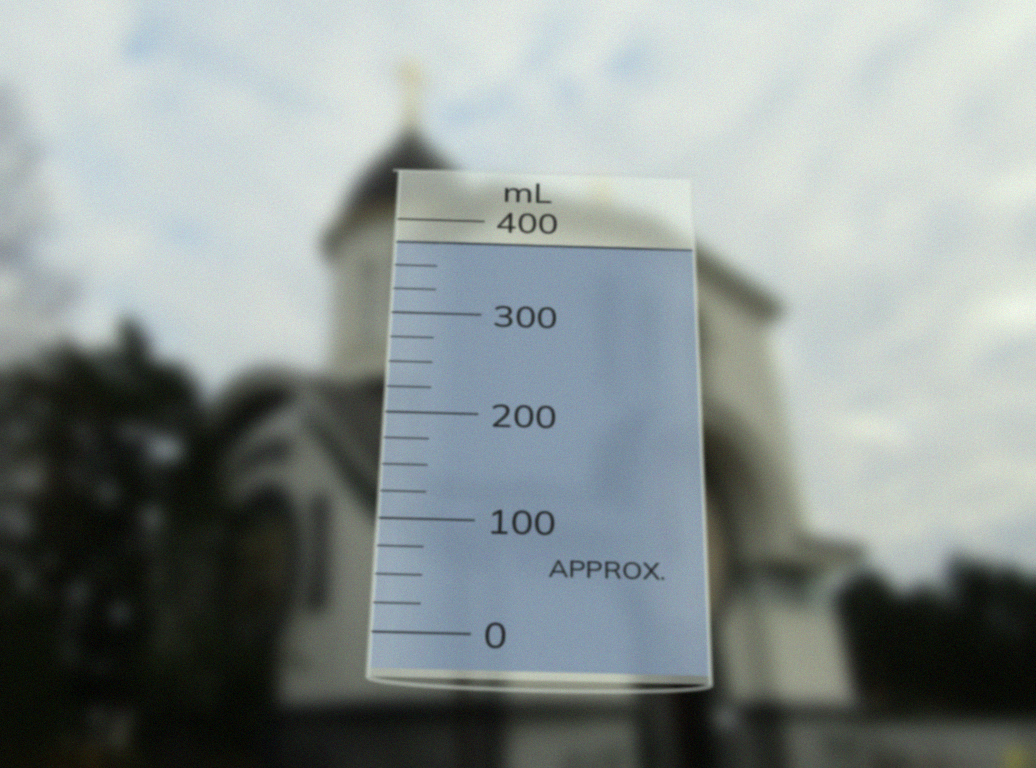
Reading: 375; mL
